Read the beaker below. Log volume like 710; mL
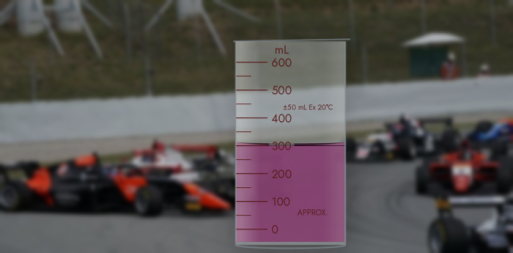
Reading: 300; mL
